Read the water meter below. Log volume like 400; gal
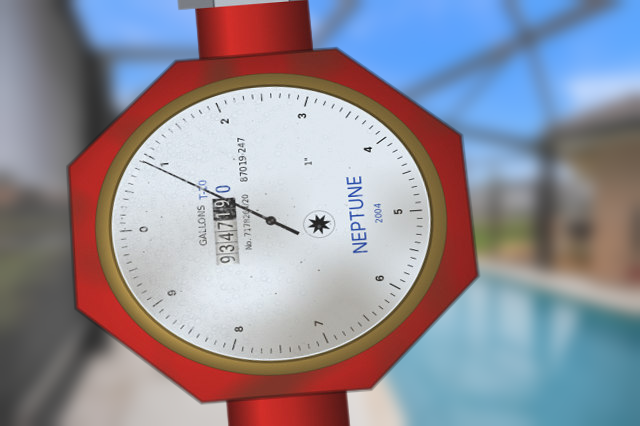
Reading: 9347190.9; gal
